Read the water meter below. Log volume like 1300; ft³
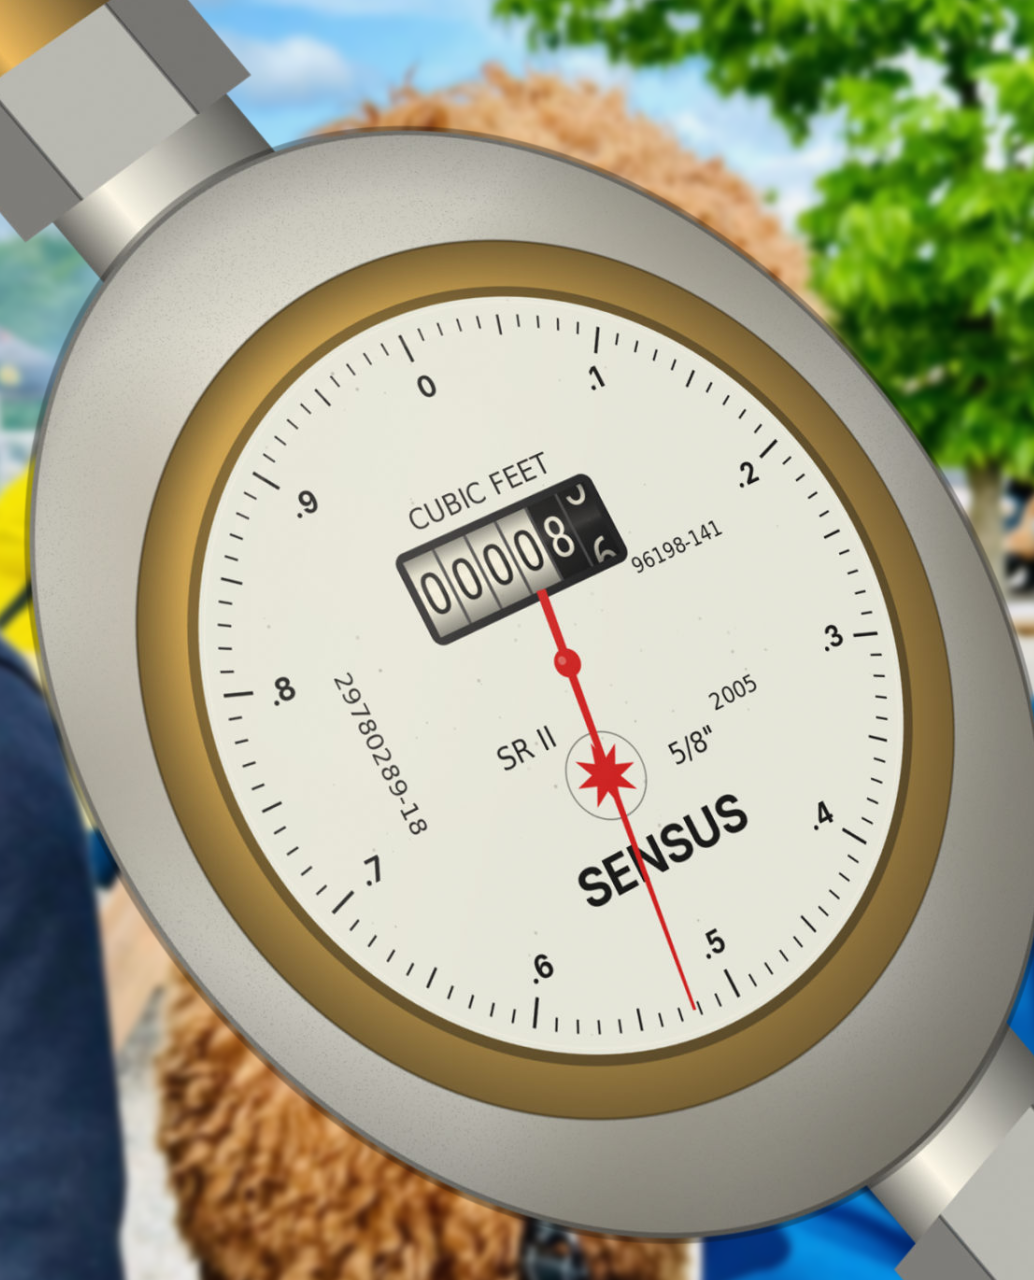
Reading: 85.52; ft³
